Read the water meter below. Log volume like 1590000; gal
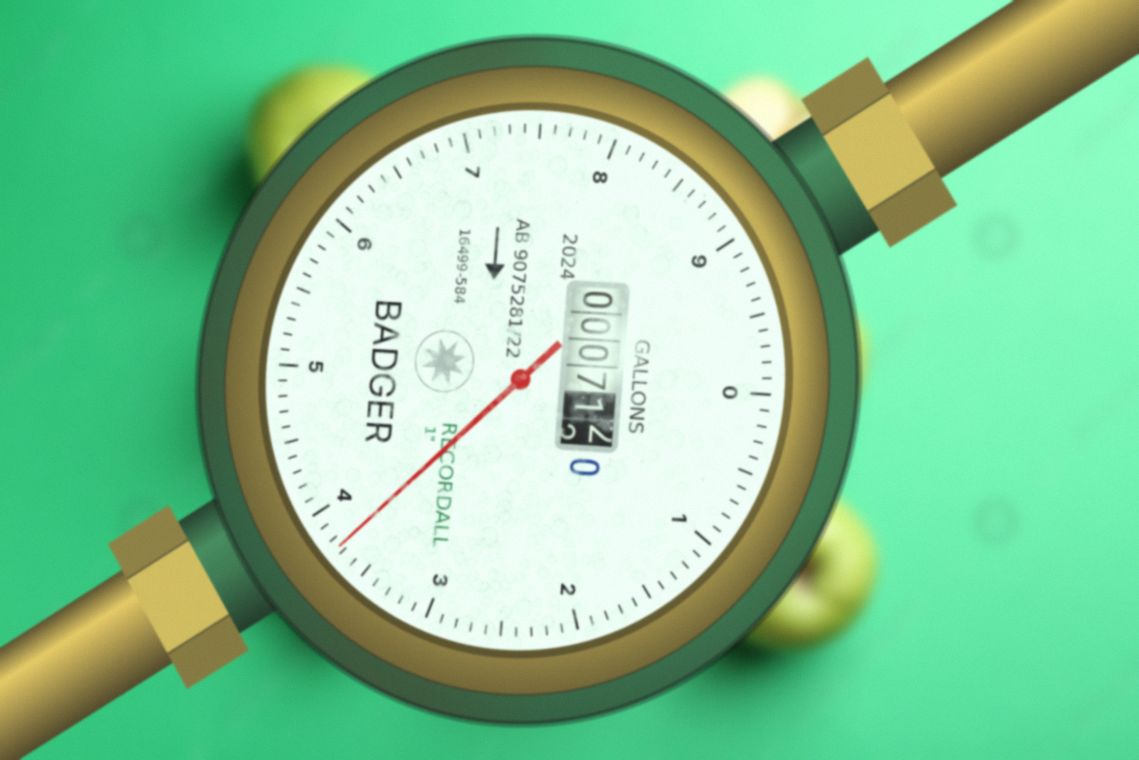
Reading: 7123.7; gal
